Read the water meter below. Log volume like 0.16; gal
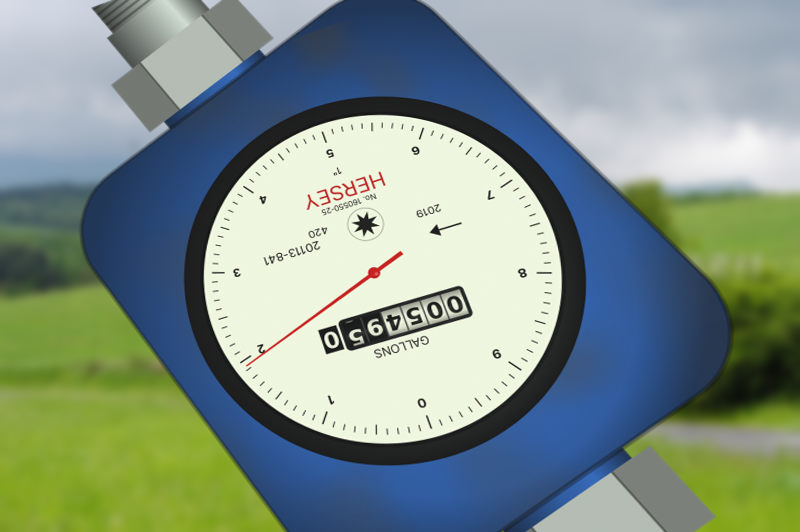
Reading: 54951.9; gal
